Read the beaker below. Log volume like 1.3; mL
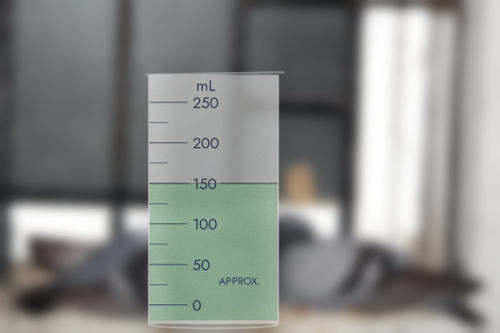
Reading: 150; mL
